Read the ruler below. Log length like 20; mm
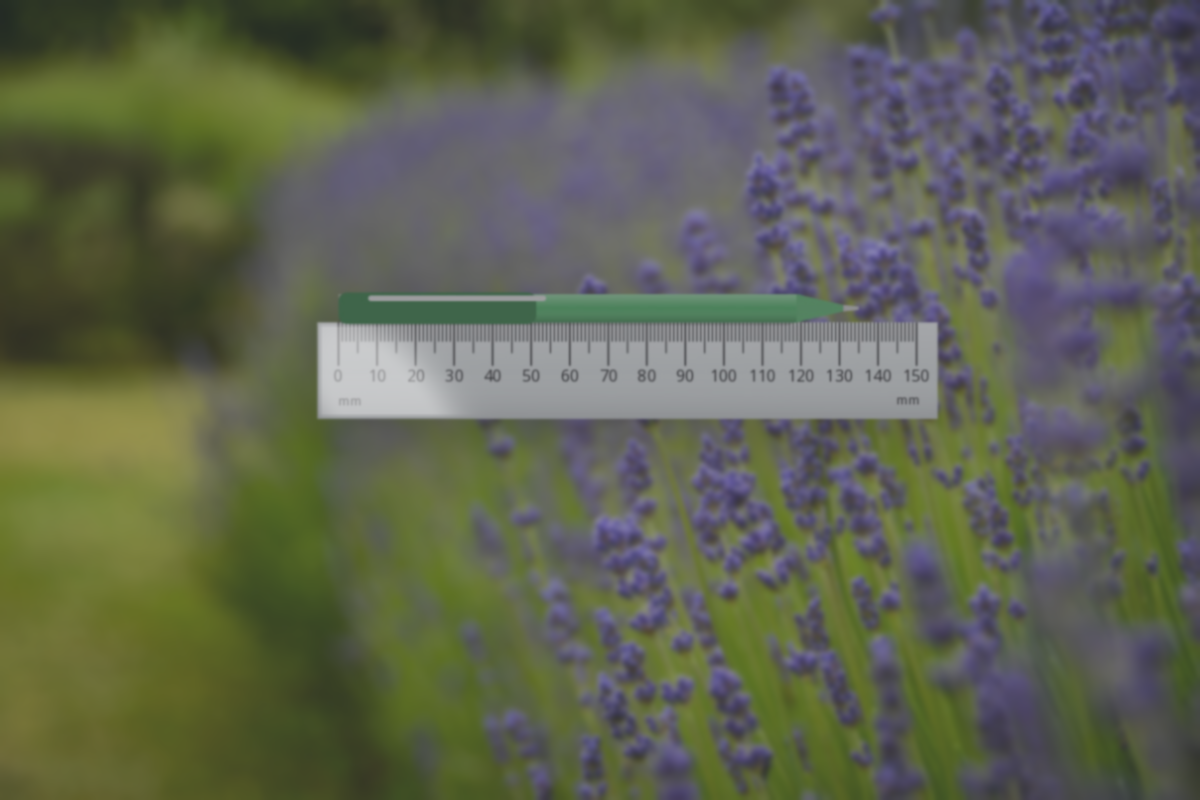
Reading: 135; mm
